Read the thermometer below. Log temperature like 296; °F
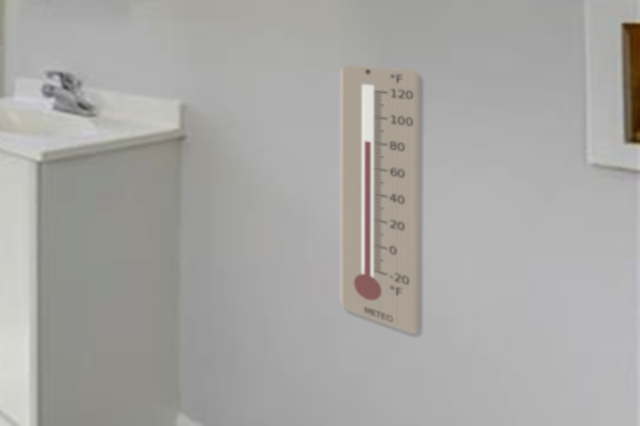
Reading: 80; °F
